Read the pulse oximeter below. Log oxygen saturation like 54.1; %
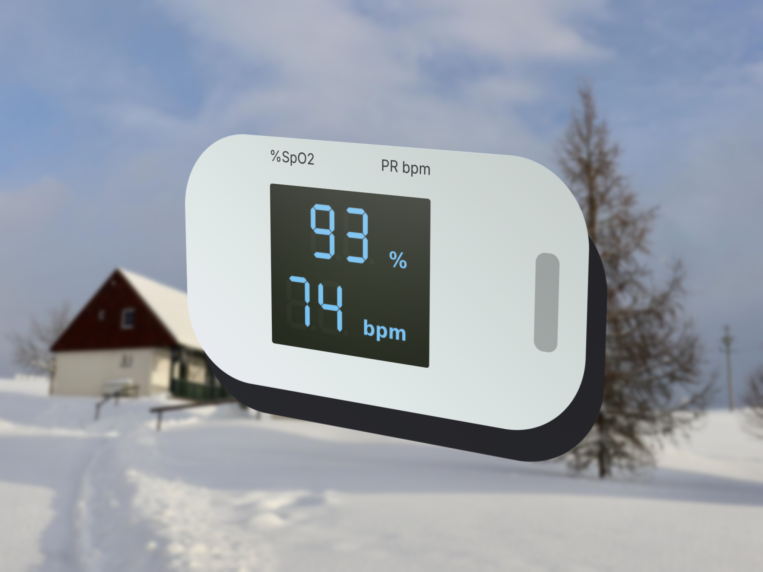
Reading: 93; %
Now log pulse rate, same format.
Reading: 74; bpm
